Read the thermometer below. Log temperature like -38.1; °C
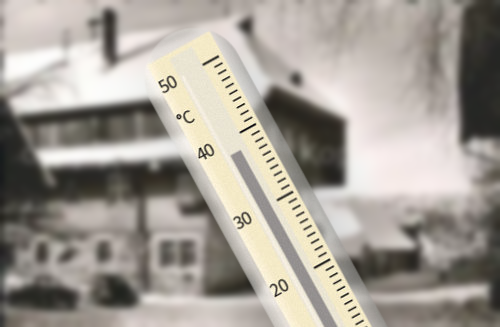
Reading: 38; °C
